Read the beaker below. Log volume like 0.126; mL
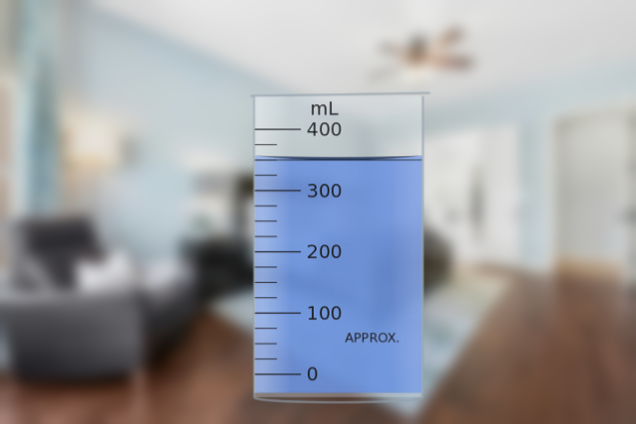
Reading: 350; mL
